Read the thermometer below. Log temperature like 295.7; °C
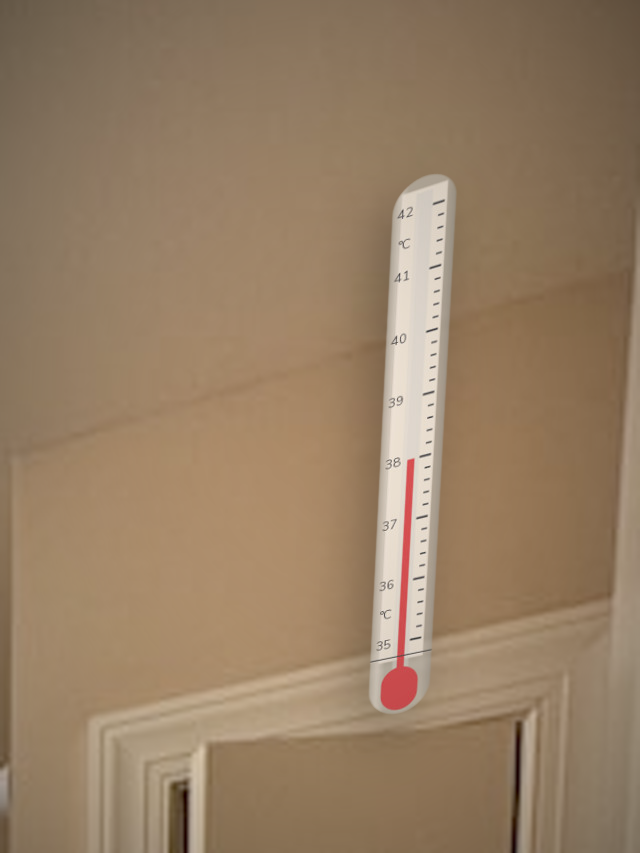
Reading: 38; °C
